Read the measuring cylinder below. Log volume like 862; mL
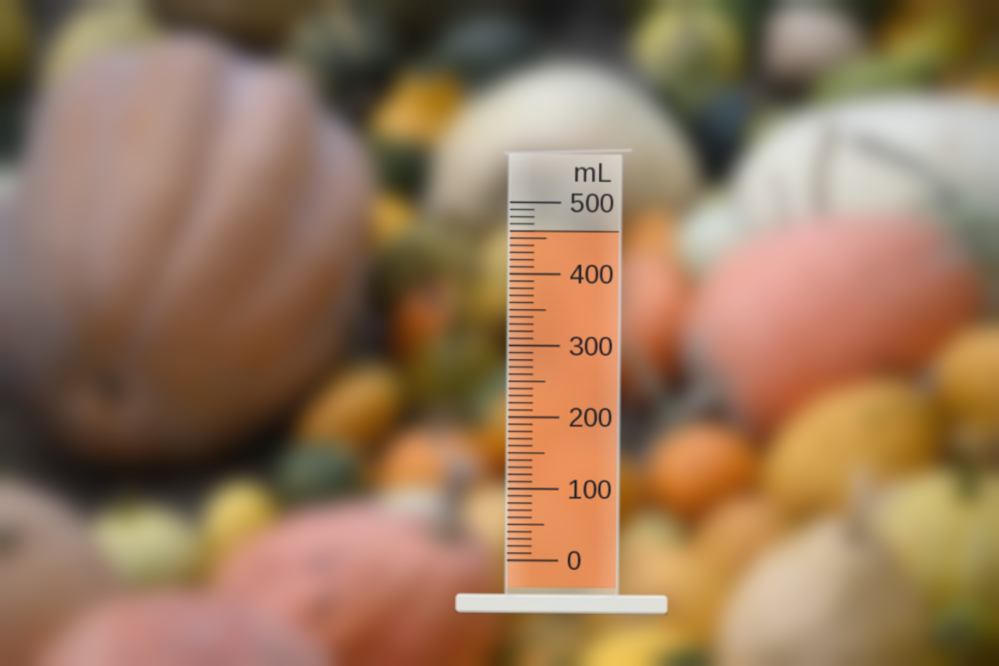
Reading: 460; mL
